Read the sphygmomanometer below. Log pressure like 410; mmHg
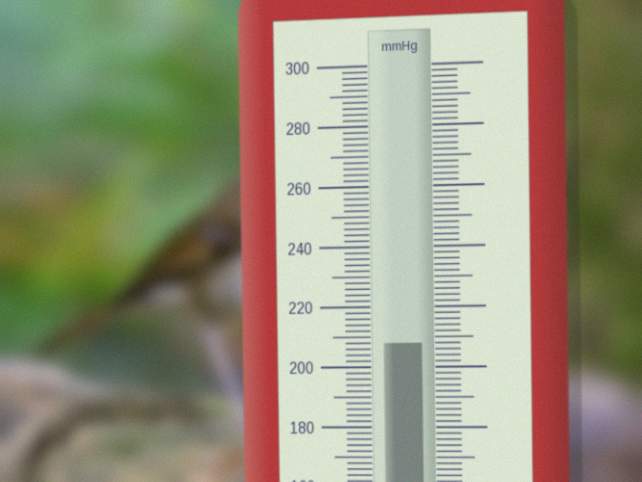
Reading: 208; mmHg
